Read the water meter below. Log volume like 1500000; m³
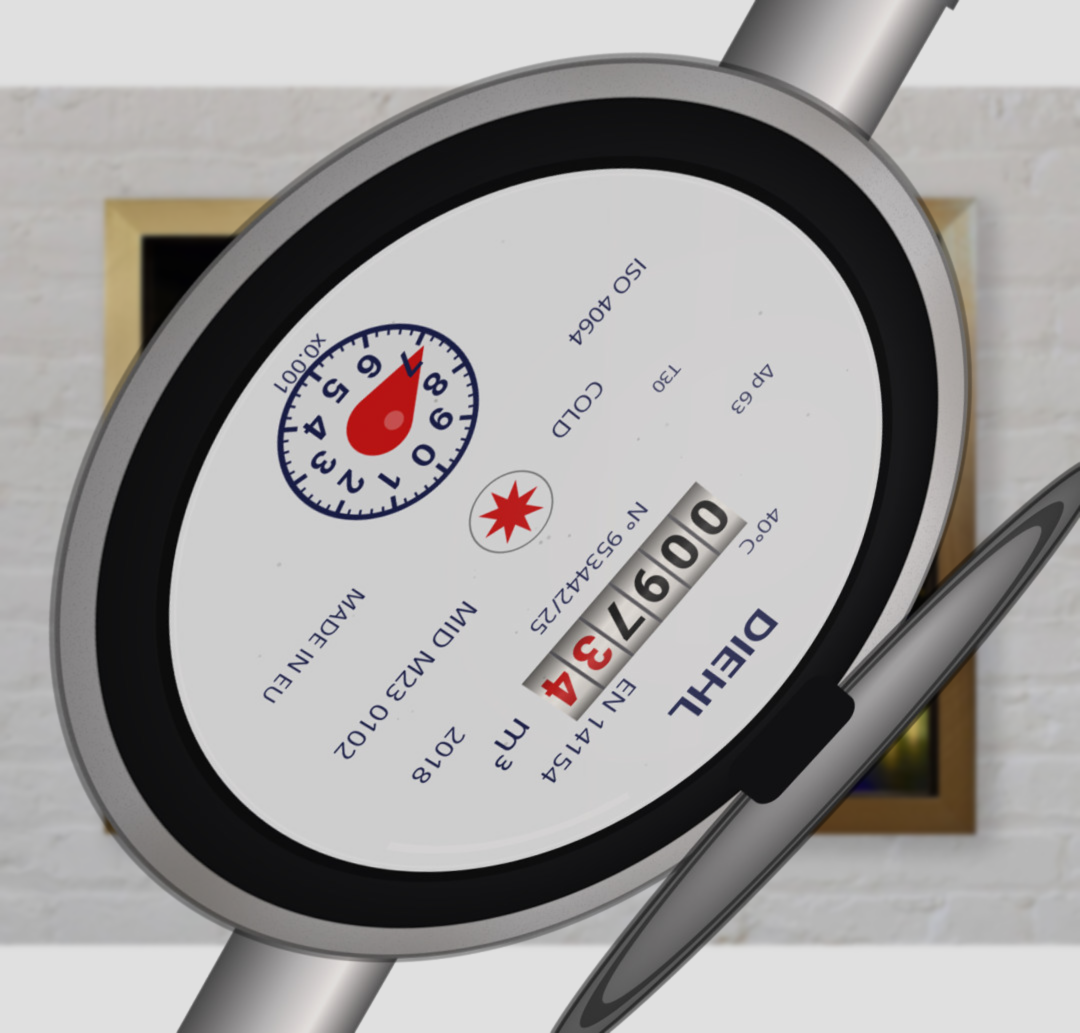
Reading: 97.347; m³
